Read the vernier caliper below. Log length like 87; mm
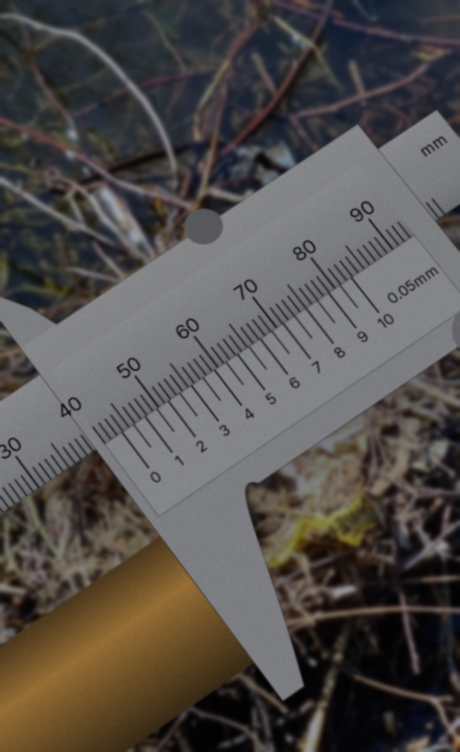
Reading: 43.8; mm
